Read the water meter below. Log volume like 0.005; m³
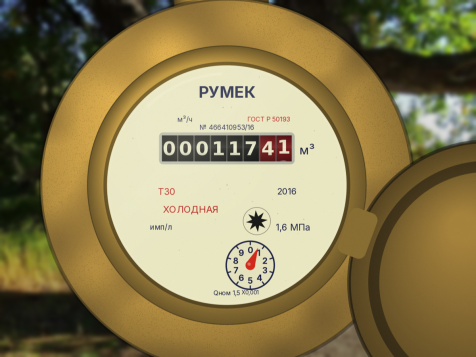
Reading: 117.410; m³
